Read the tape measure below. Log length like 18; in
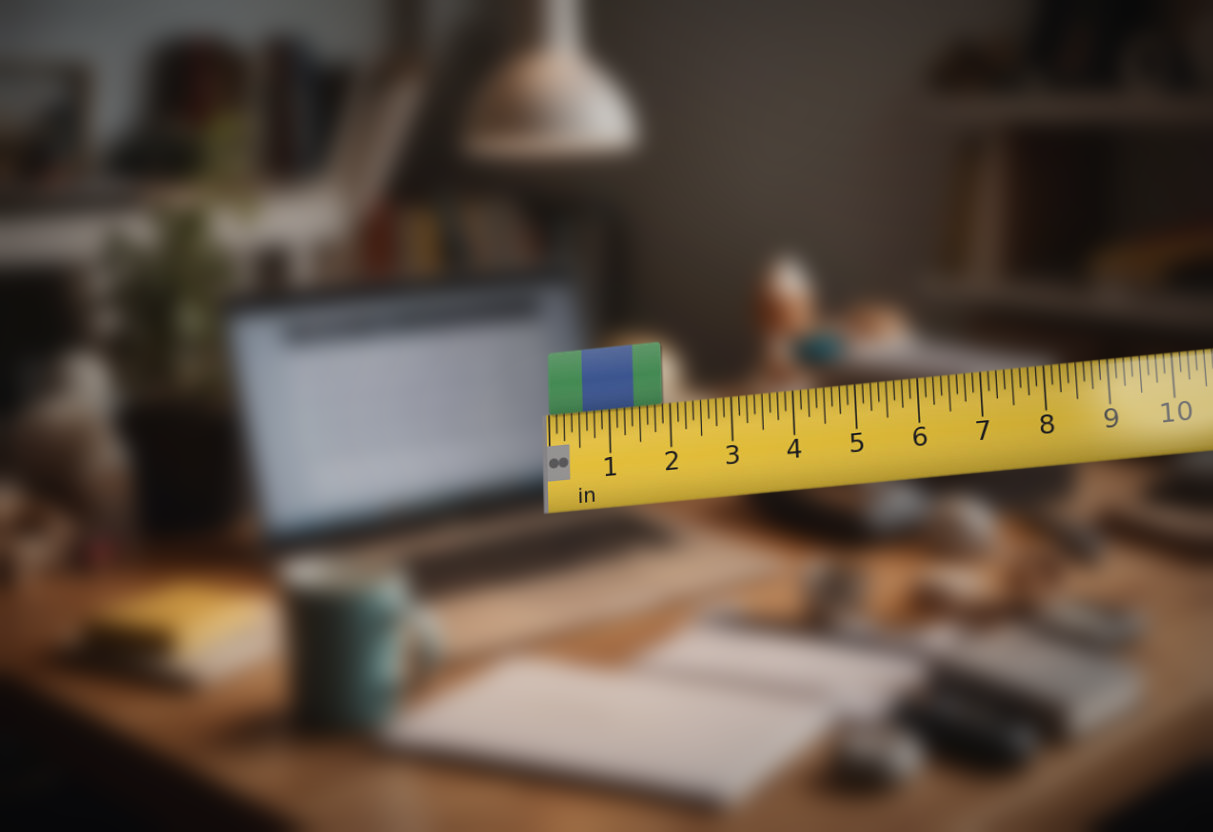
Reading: 1.875; in
